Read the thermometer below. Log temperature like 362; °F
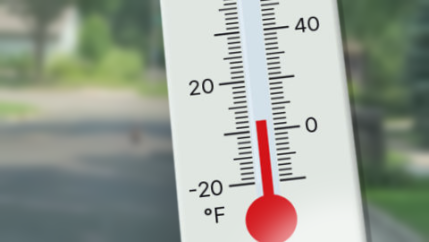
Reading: 4; °F
